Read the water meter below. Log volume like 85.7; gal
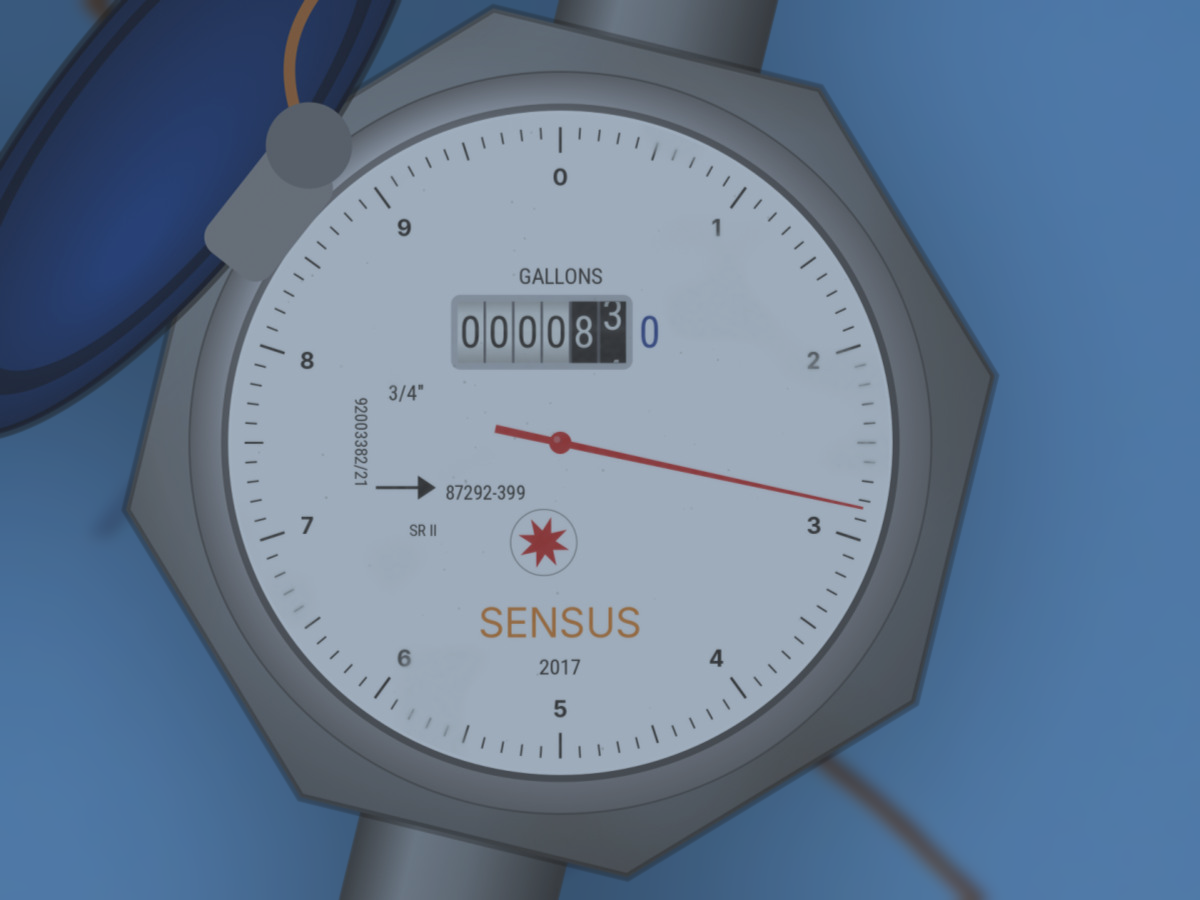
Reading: 832.8; gal
